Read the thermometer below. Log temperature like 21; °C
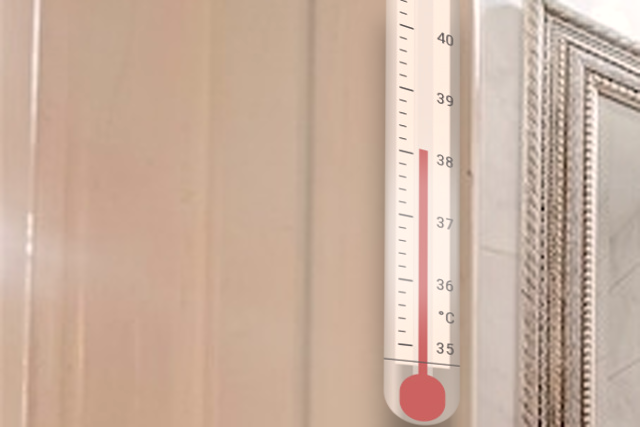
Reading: 38.1; °C
